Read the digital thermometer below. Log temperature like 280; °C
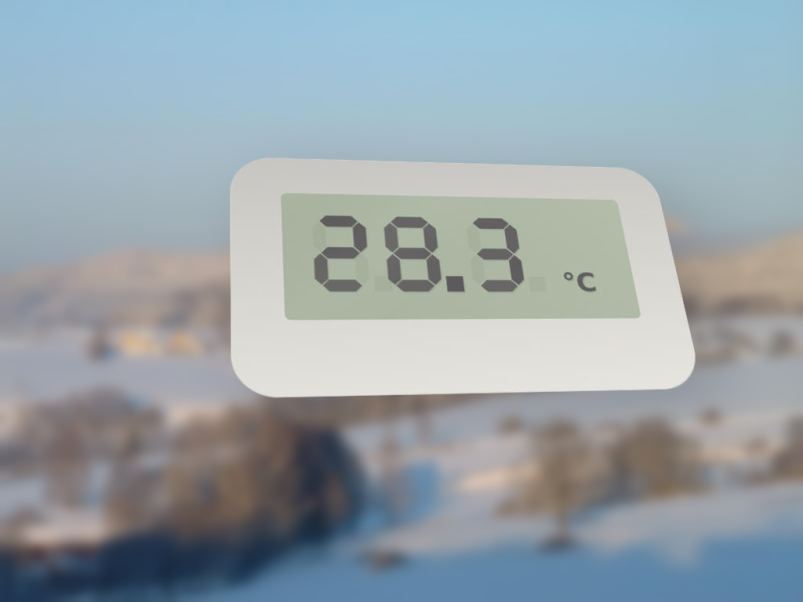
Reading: 28.3; °C
